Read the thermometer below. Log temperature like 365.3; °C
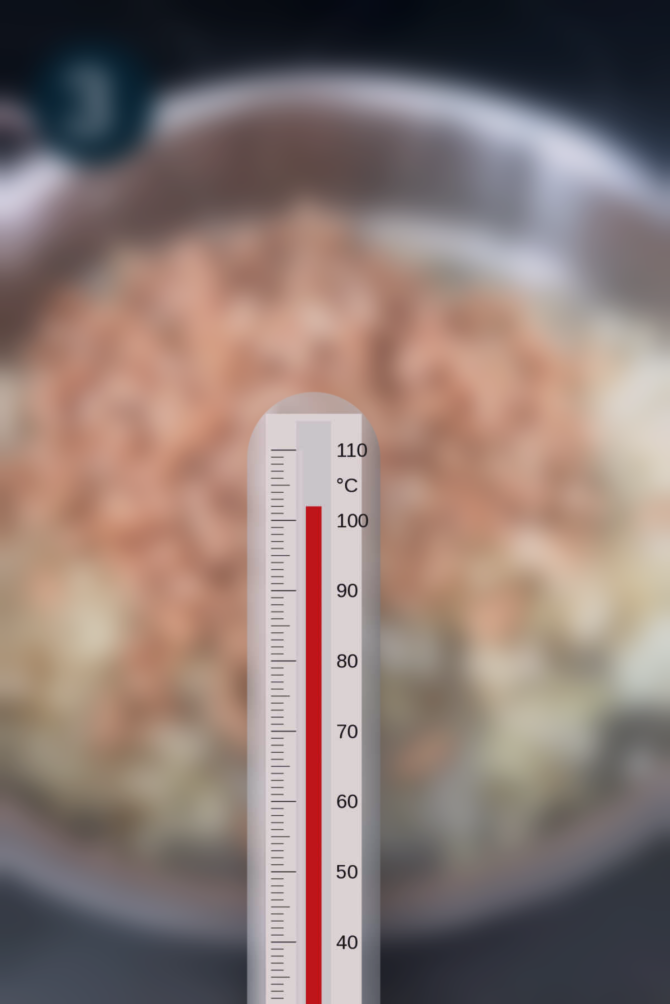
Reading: 102; °C
